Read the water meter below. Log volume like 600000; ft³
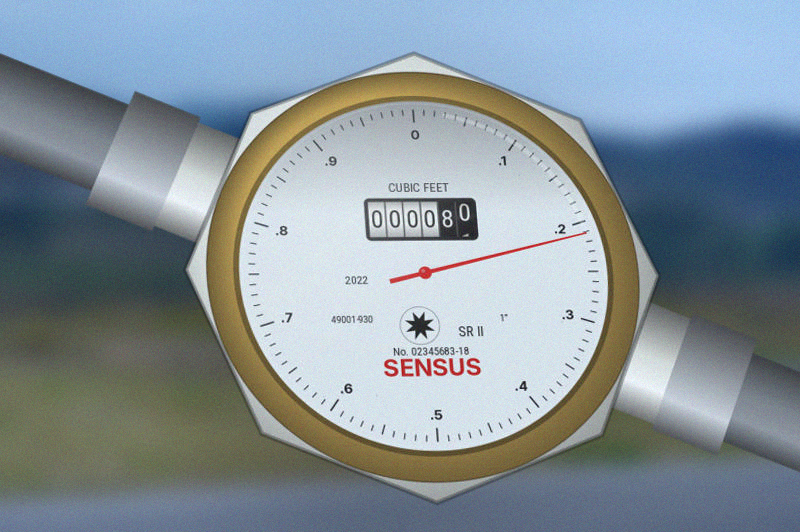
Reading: 80.21; ft³
